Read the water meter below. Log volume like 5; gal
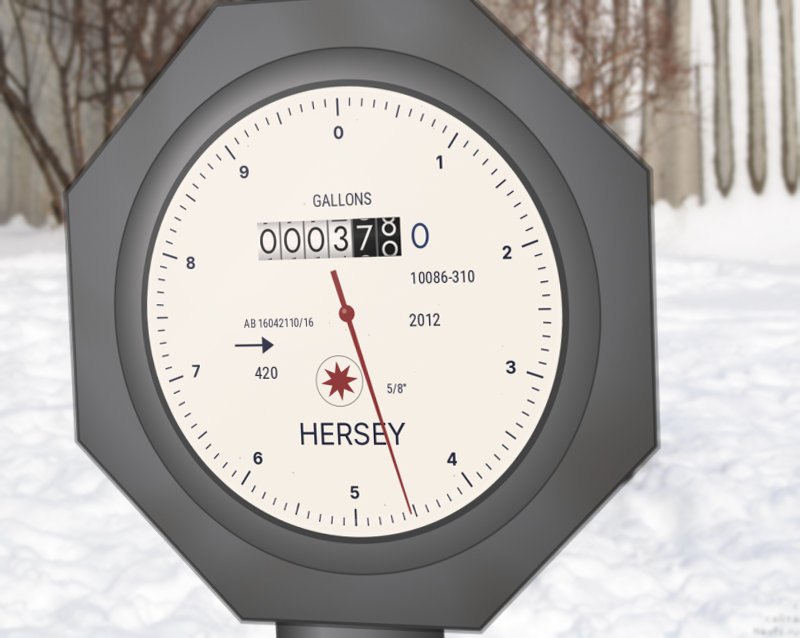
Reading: 3784.5; gal
